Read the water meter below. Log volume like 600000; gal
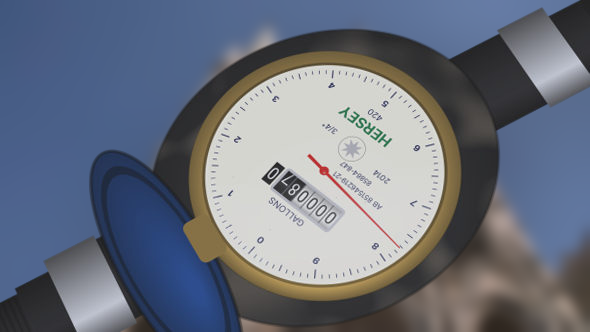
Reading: 867.7; gal
